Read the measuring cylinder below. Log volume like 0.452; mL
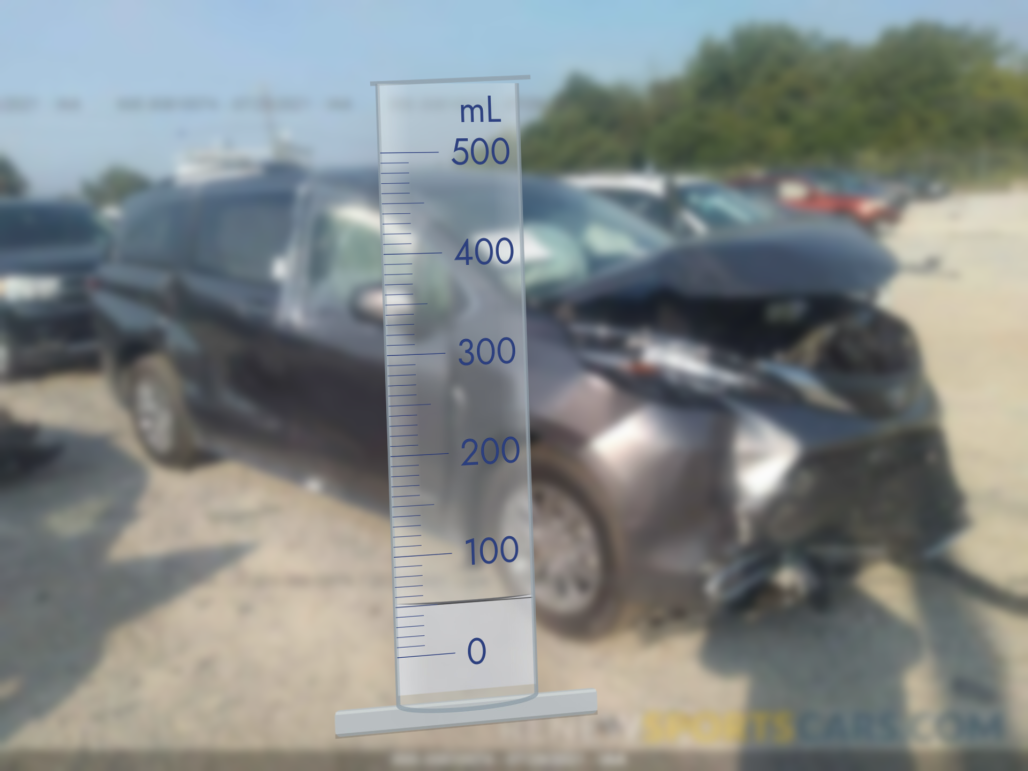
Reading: 50; mL
